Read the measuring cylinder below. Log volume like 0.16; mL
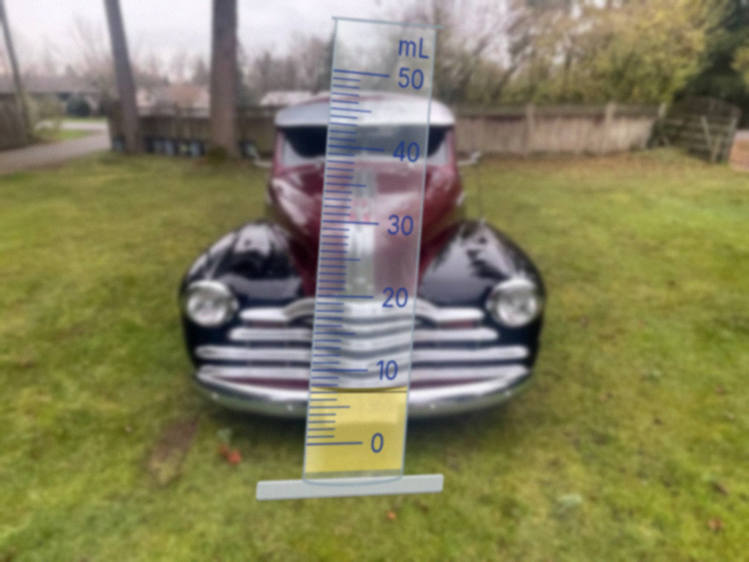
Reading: 7; mL
